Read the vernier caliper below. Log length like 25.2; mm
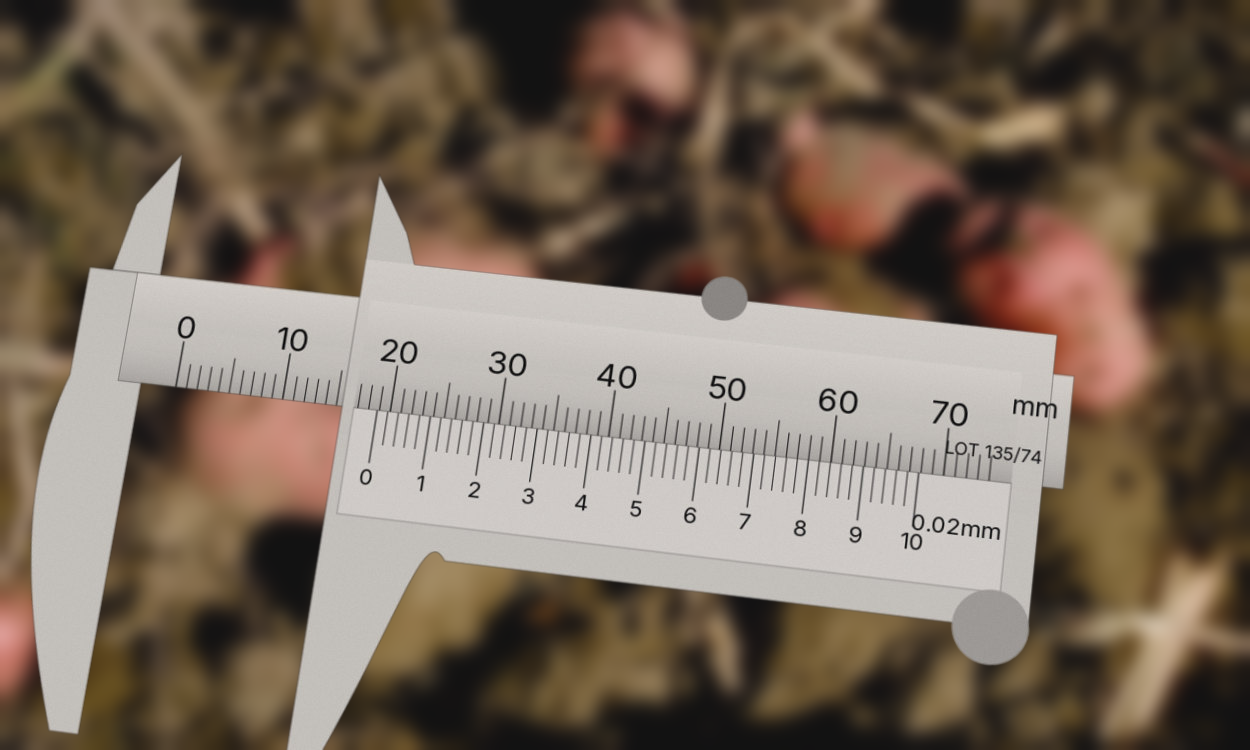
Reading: 18.8; mm
